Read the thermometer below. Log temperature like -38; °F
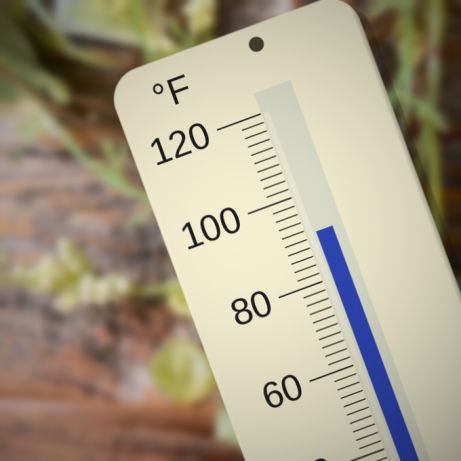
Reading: 91; °F
